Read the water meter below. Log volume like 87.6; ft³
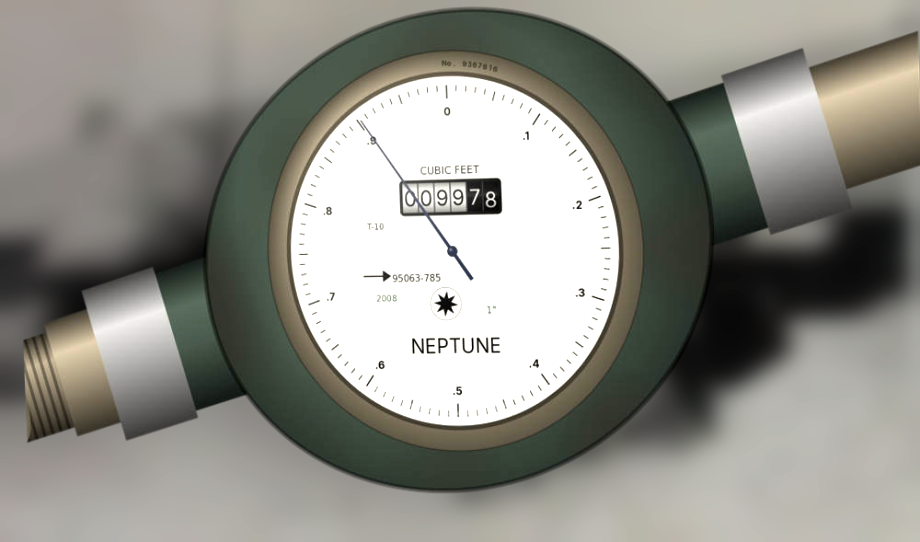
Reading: 9977.90; ft³
